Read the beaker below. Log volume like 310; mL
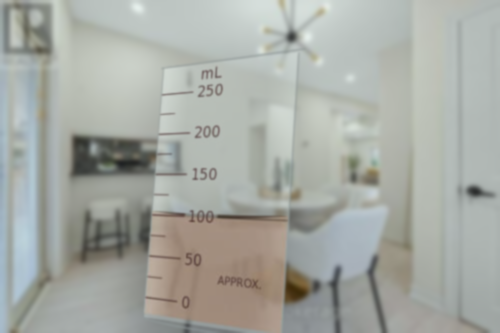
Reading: 100; mL
